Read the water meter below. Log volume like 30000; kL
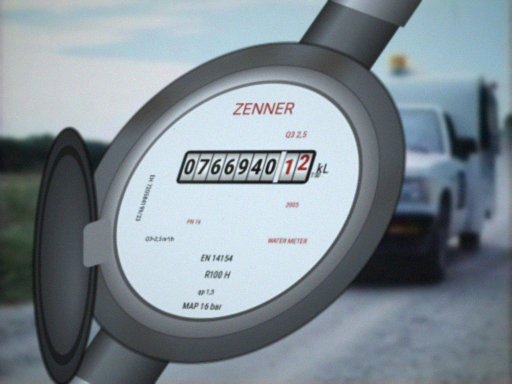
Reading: 766940.12; kL
